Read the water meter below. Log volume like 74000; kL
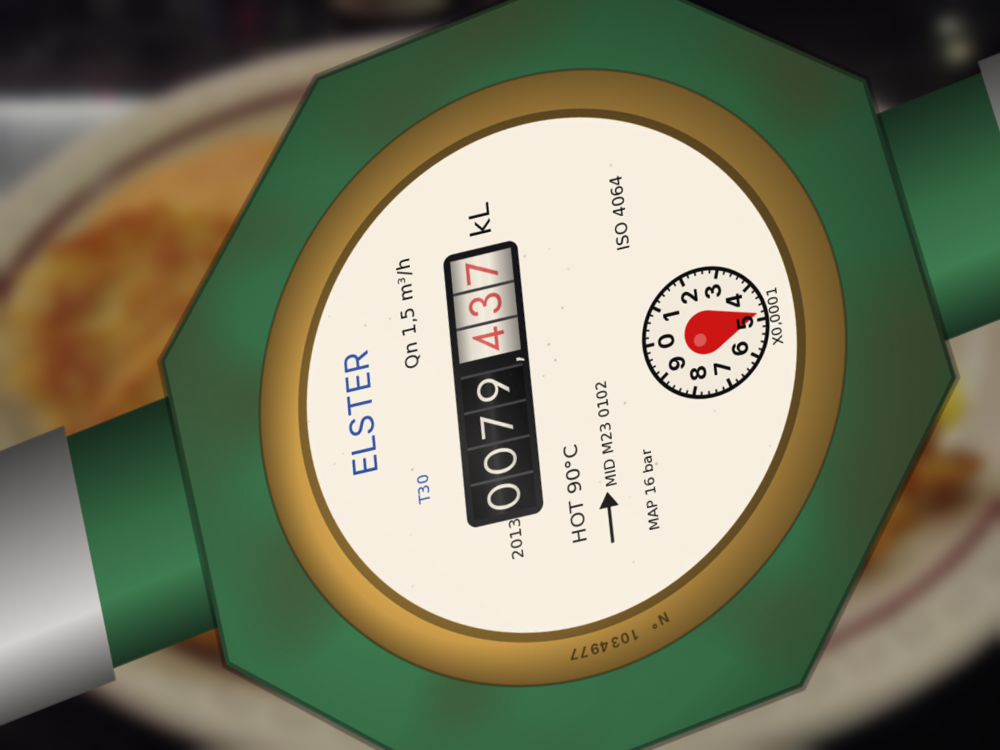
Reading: 79.4374; kL
